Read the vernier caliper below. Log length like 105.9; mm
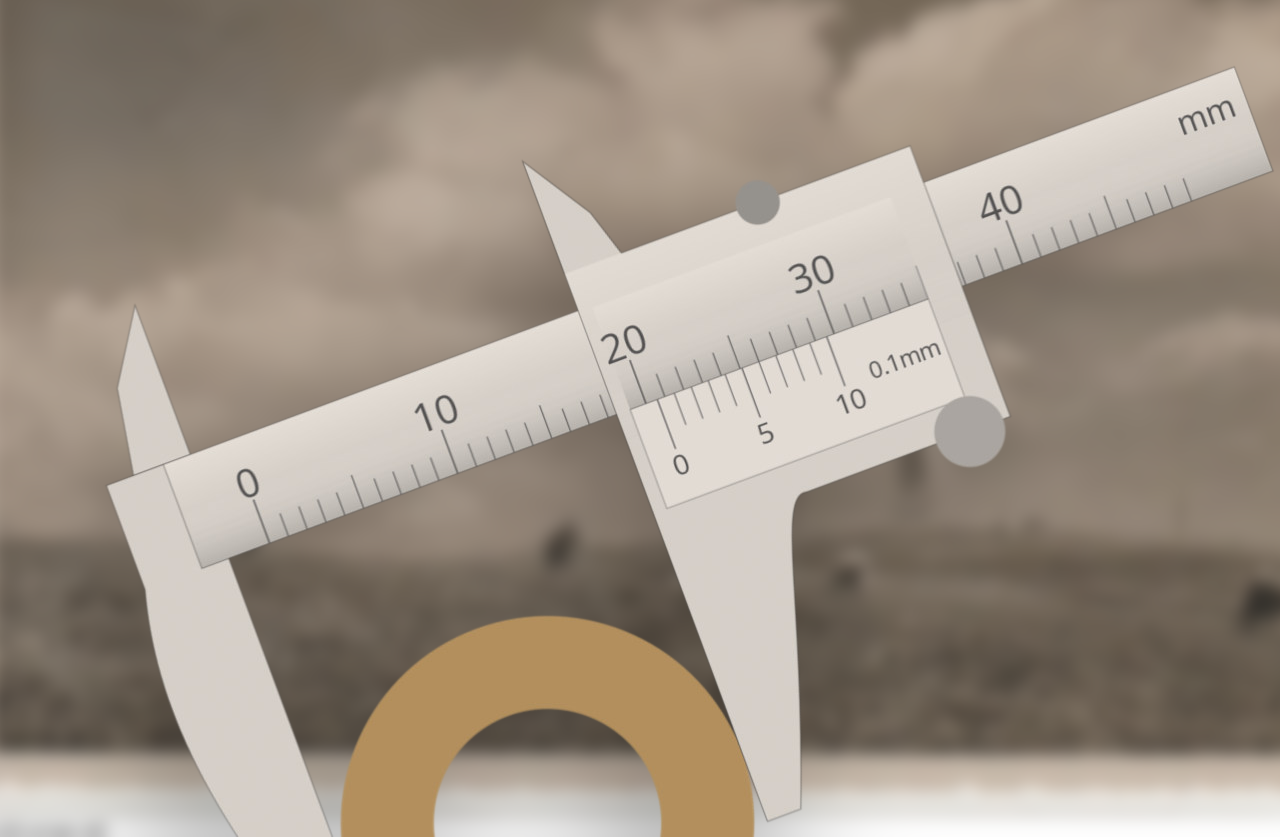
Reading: 20.6; mm
